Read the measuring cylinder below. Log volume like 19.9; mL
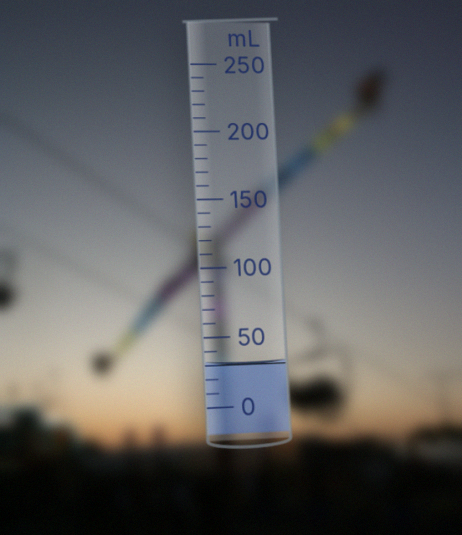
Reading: 30; mL
